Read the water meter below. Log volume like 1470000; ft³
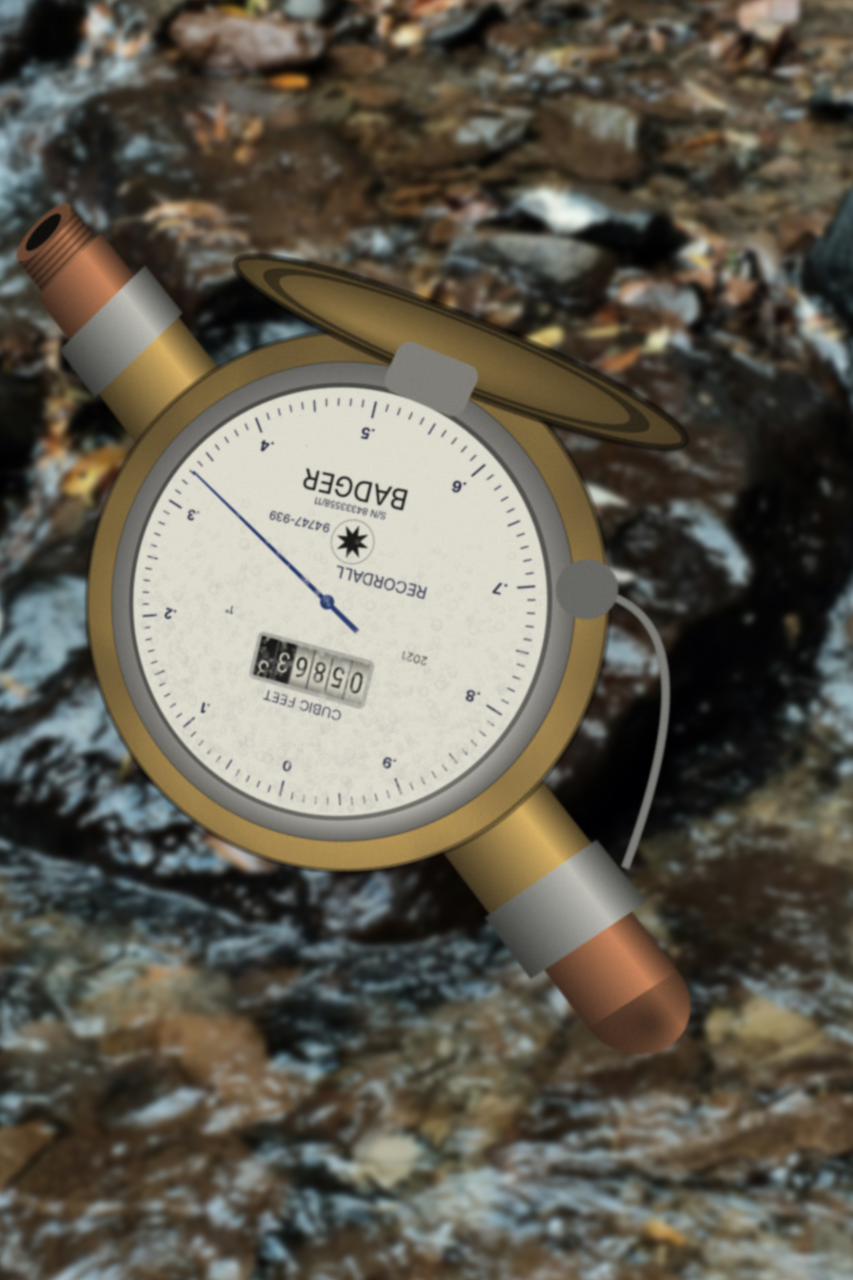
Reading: 58633.33; ft³
